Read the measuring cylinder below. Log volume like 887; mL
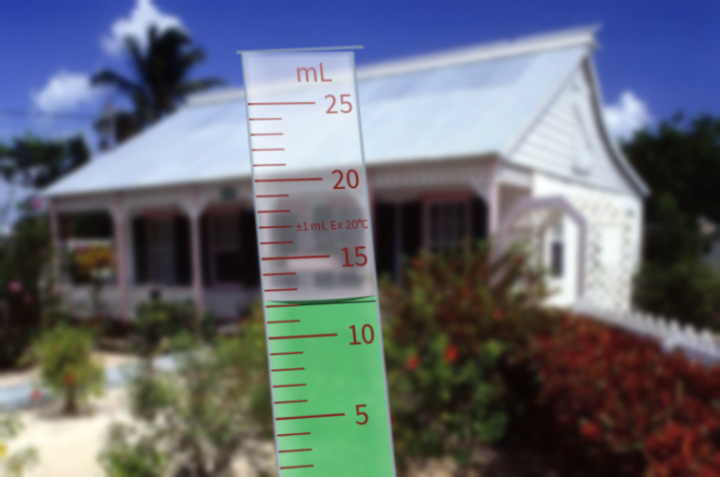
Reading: 12; mL
